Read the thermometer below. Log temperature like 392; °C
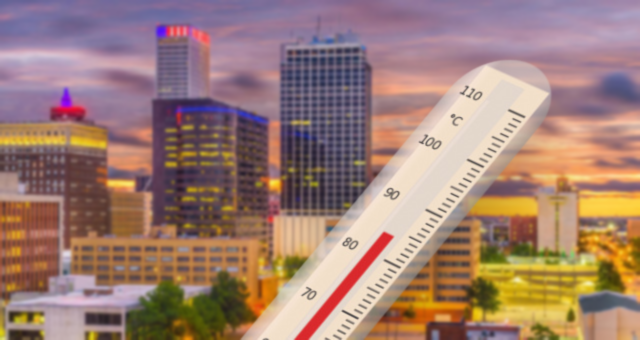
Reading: 84; °C
